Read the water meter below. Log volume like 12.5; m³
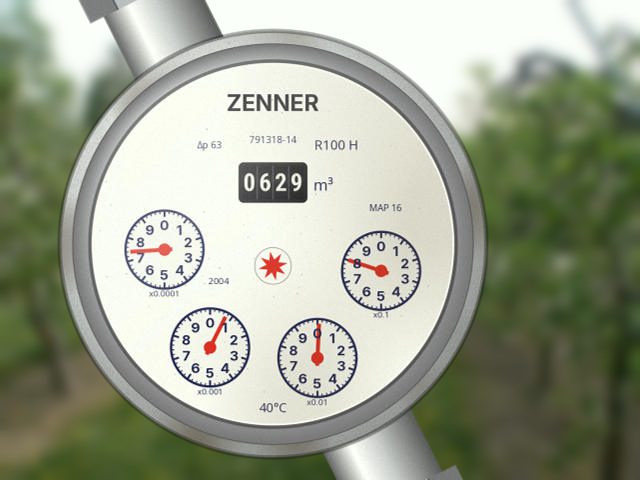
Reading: 629.8007; m³
